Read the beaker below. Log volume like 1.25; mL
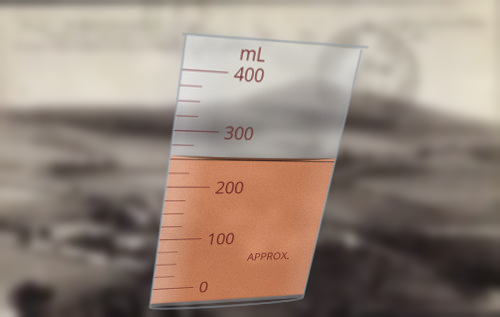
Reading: 250; mL
